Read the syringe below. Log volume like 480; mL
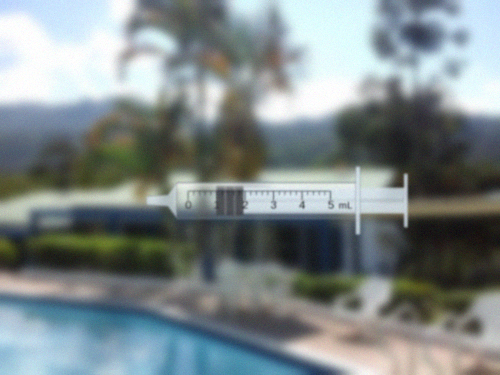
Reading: 1; mL
